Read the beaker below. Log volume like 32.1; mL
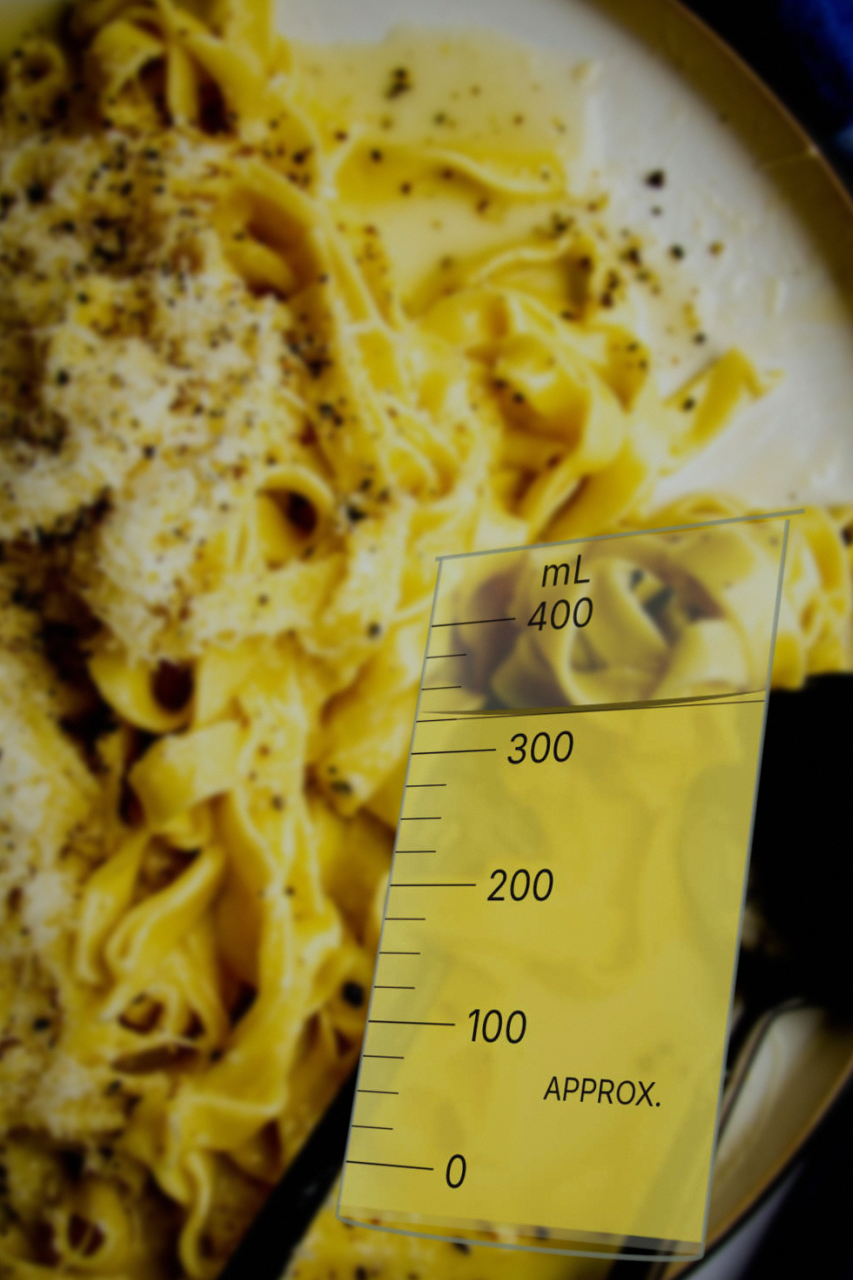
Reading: 325; mL
